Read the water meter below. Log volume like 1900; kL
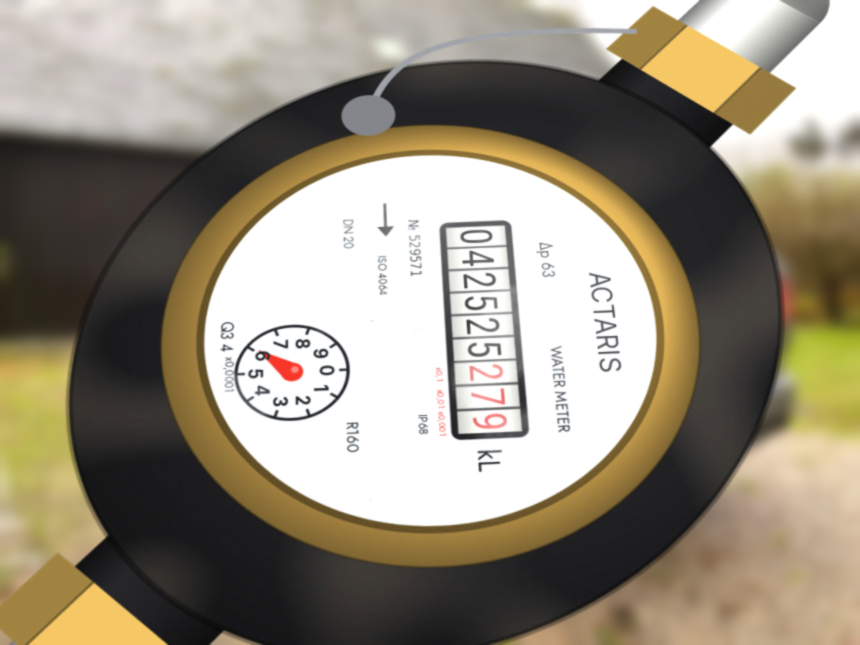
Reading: 42525.2796; kL
